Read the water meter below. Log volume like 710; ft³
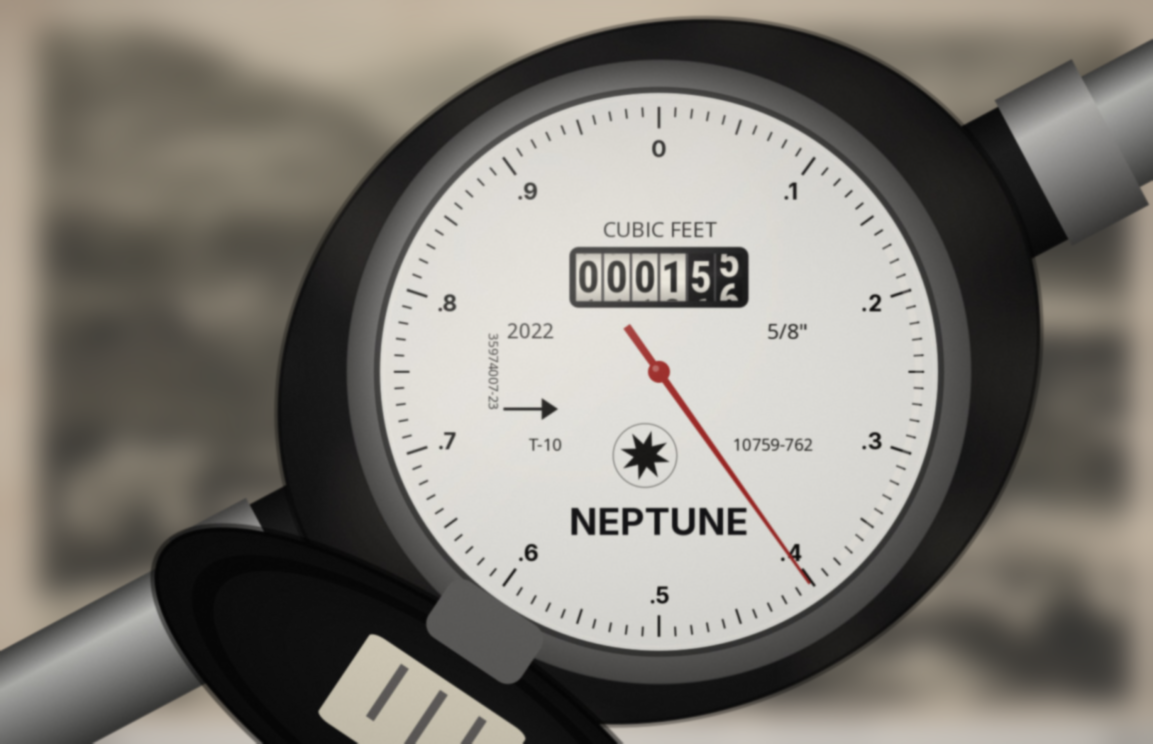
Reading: 155.40; ft³
